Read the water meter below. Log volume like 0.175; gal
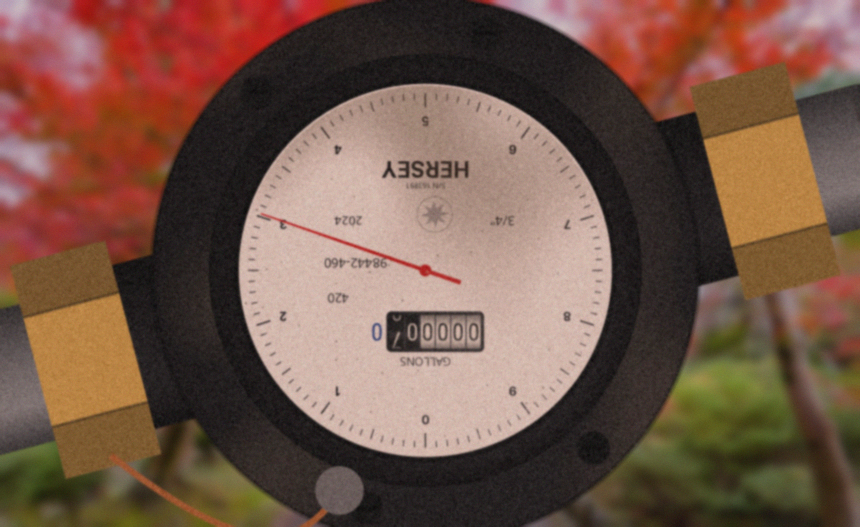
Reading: 73.0; gal
